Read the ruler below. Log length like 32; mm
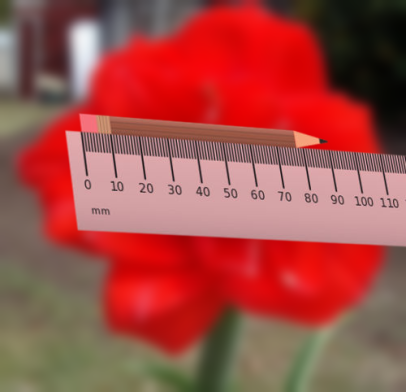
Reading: 90; mm
